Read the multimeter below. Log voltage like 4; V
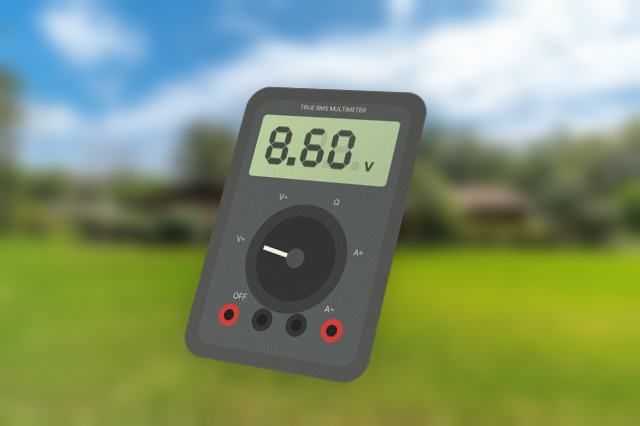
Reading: 8.60; V
